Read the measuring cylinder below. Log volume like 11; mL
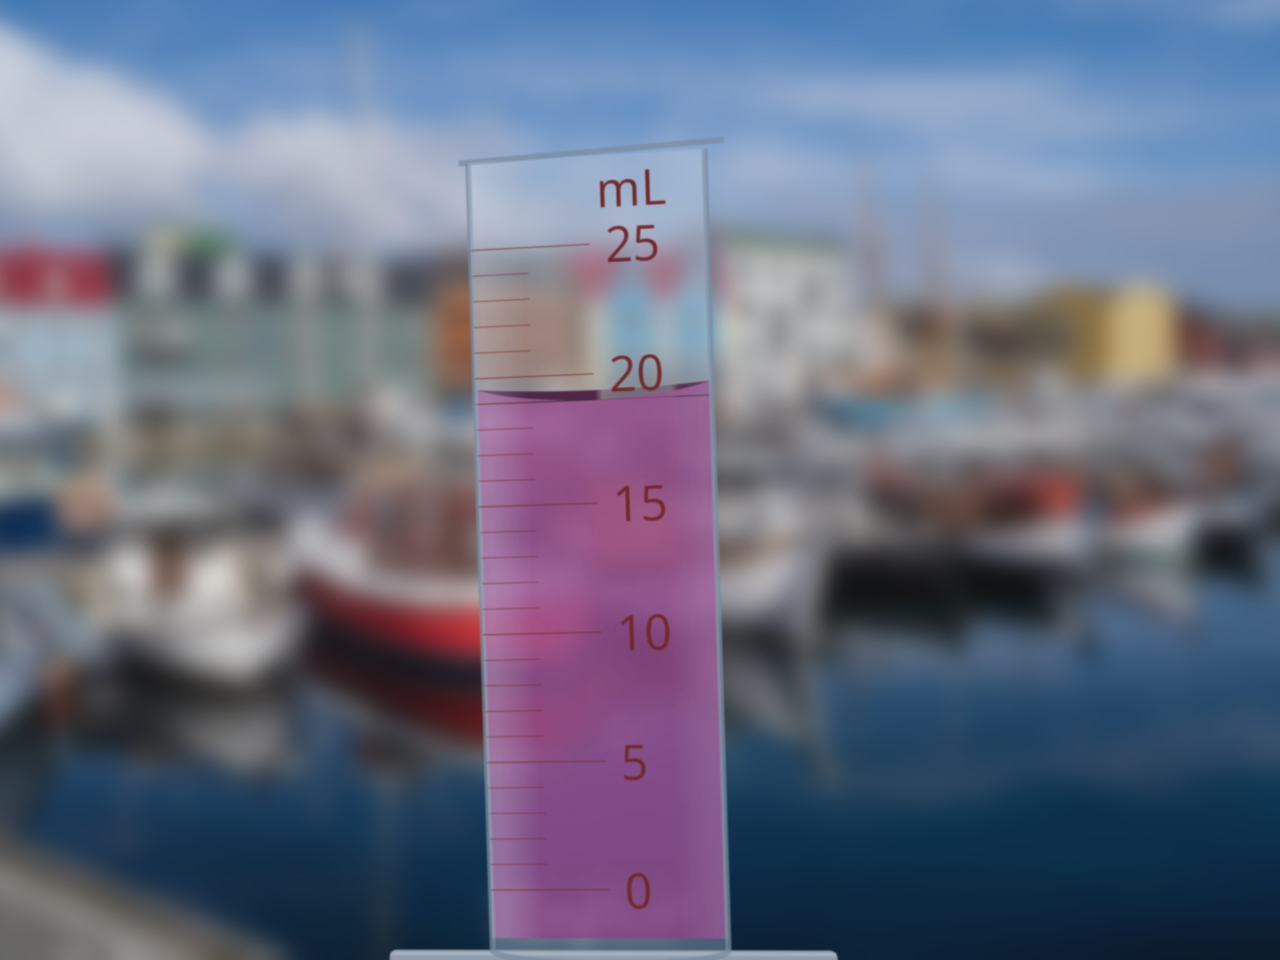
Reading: 19; mL
